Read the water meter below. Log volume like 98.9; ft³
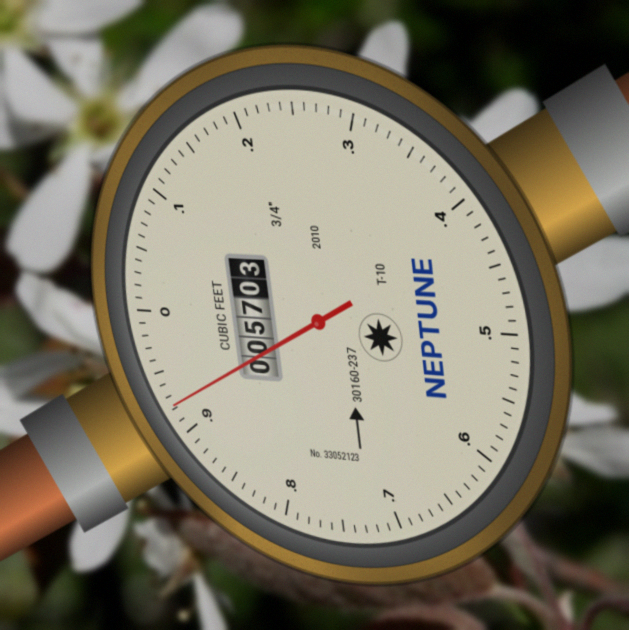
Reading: 5702.92; ft³
